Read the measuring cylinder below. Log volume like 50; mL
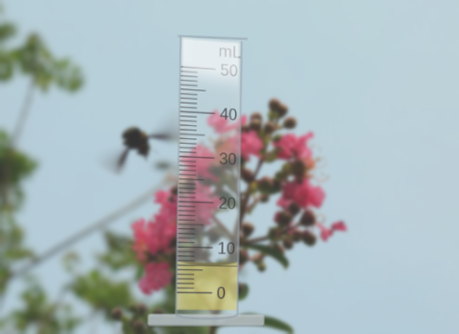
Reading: 6; mL
